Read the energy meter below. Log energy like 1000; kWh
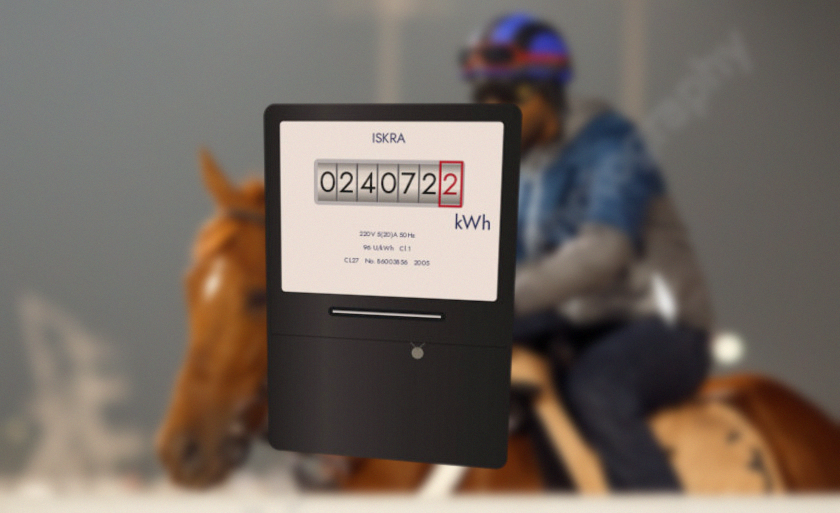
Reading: 24072.2; kWh
